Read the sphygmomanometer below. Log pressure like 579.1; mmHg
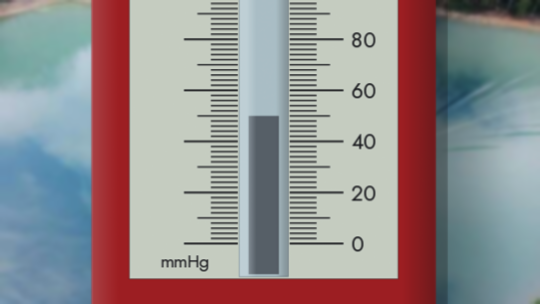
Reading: 50; mmHg
